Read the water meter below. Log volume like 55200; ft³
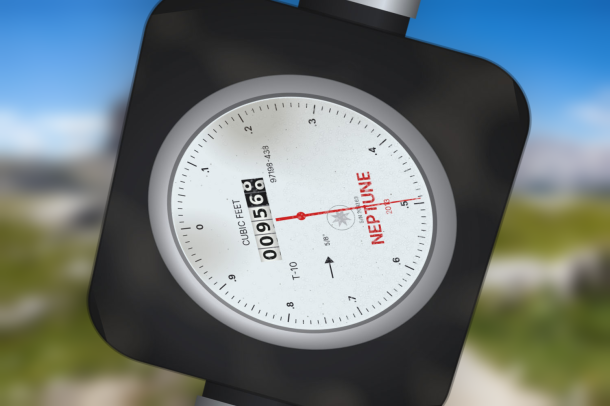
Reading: 9568.49; ft³
